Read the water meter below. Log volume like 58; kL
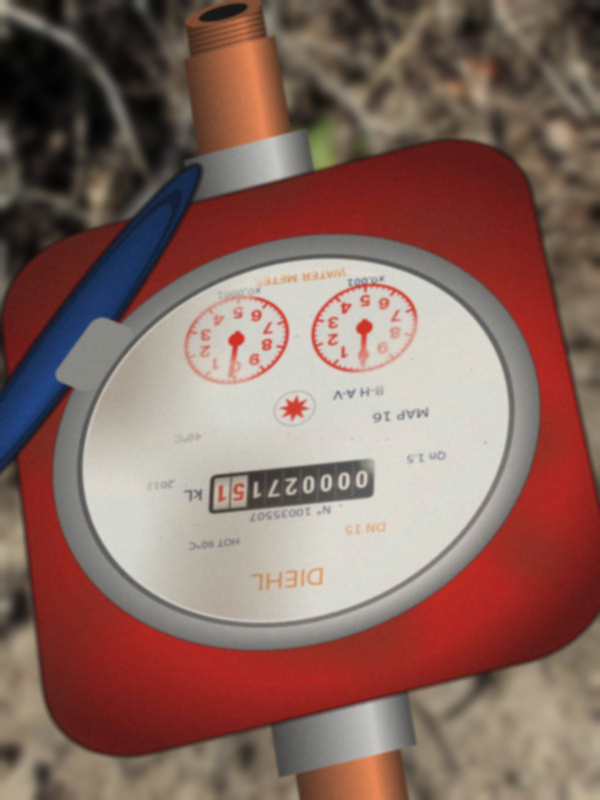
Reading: 271.5100; kL
